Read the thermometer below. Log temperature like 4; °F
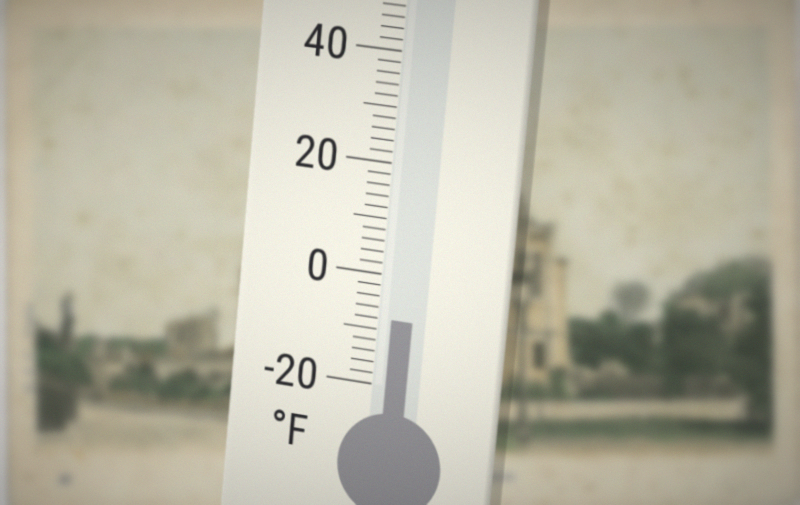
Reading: -8; °F
